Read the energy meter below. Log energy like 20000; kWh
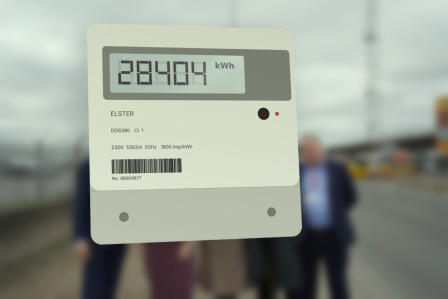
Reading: 28404; kWh
